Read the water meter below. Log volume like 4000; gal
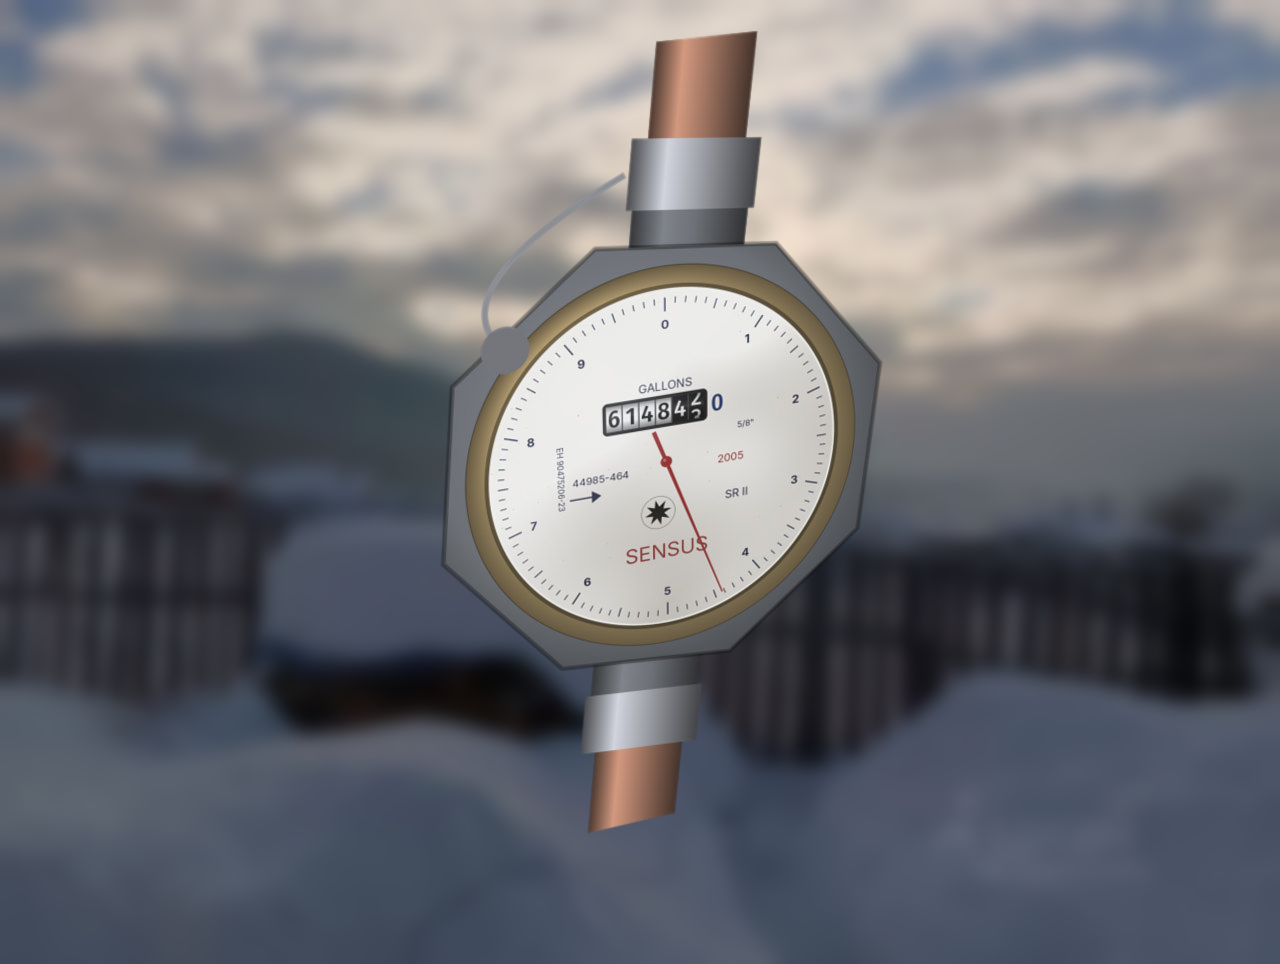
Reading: 6148424.4; gal
